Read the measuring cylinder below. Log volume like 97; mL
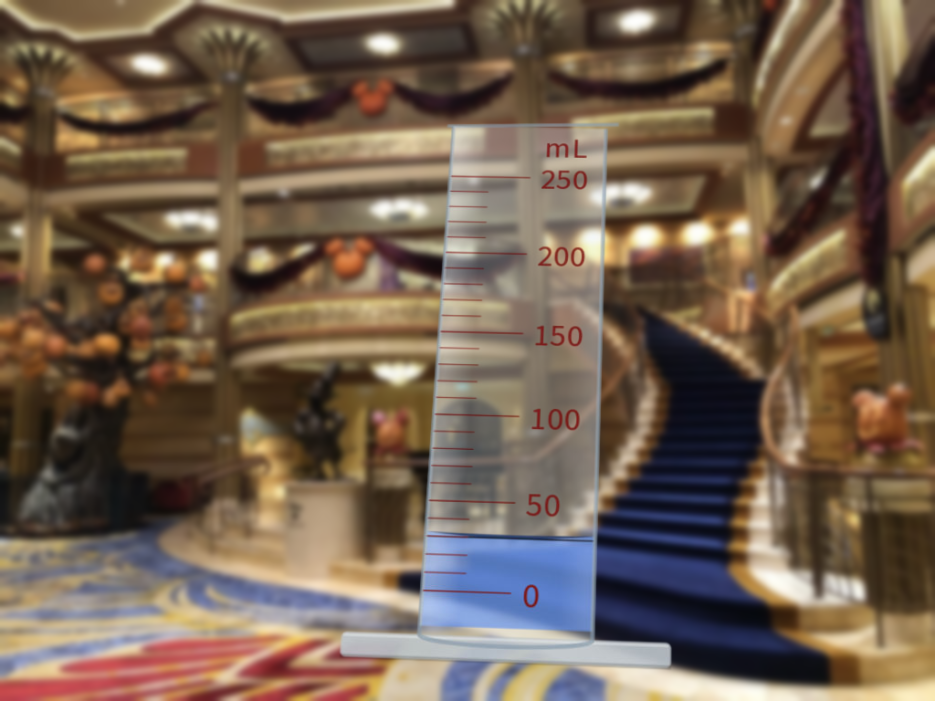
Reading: 30; mL
